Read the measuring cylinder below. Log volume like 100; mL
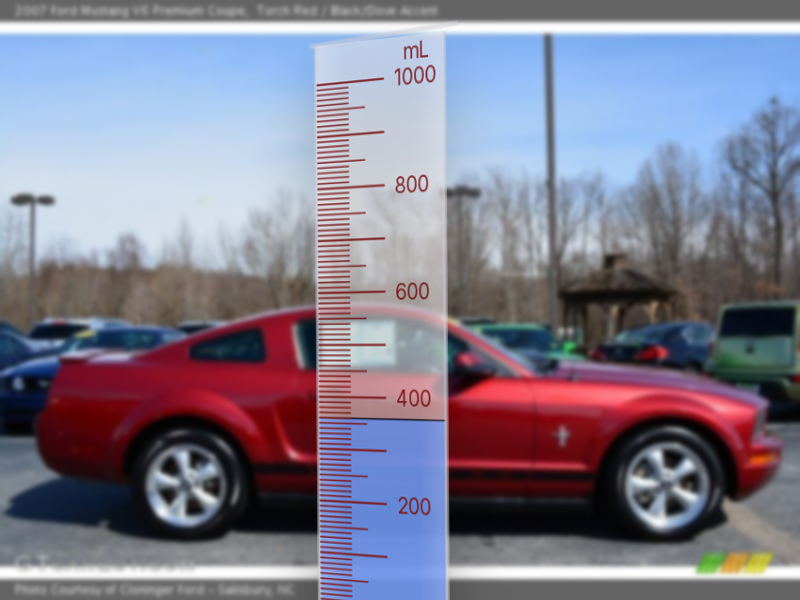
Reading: 360; mL
